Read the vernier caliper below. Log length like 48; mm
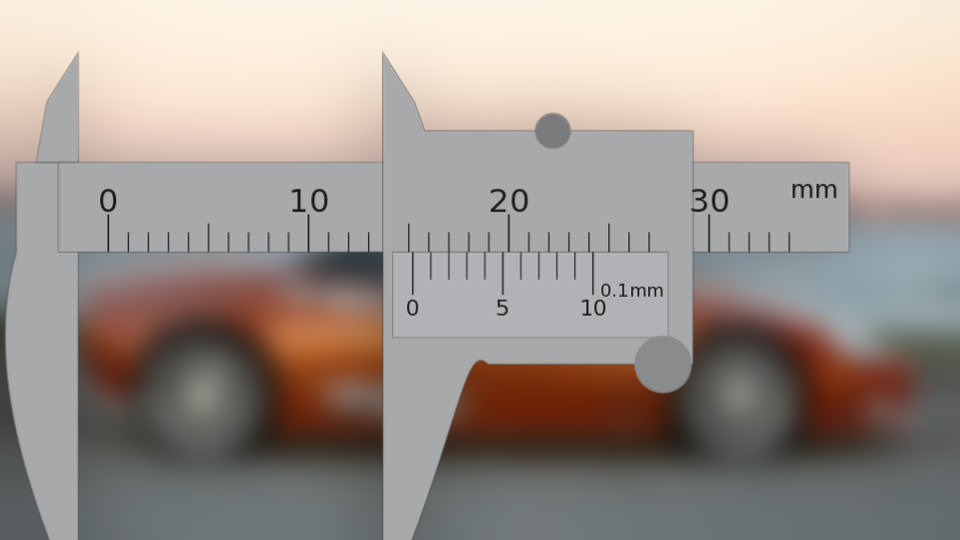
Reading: 15.2; mm
